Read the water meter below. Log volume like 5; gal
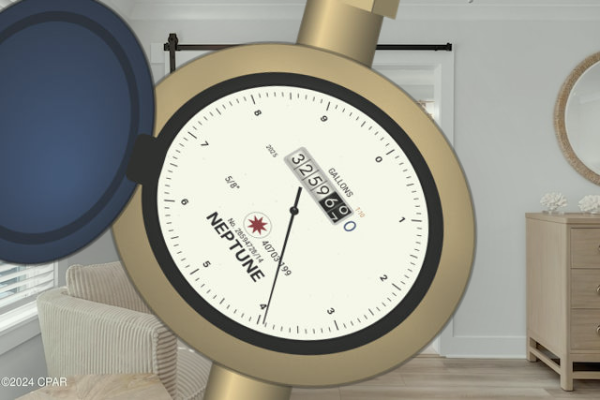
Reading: 3259663.9; gal
